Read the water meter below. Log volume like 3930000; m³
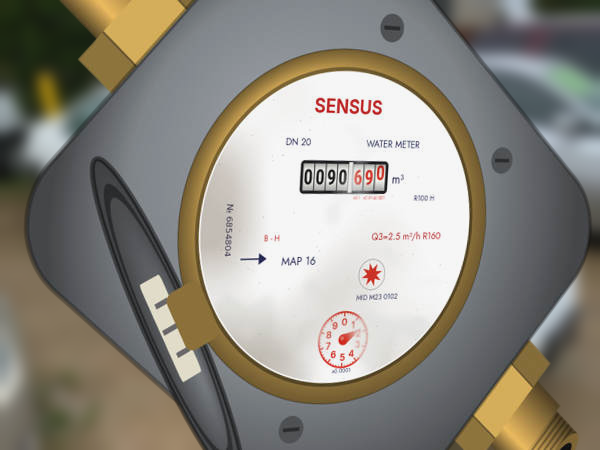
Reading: 90.6901; m³
